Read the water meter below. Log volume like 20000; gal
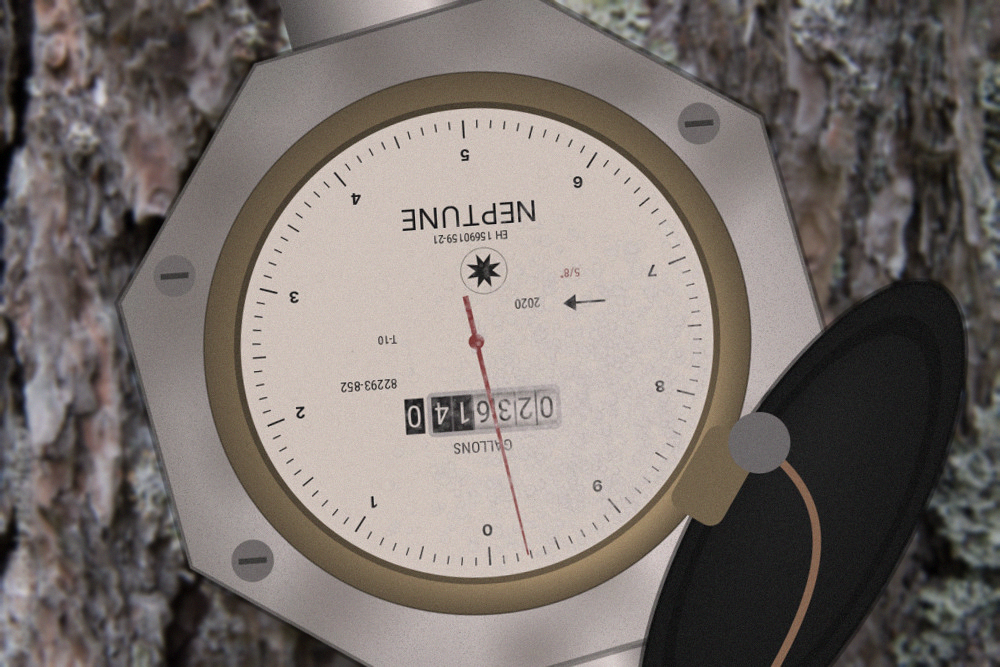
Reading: 236139.7; gal
